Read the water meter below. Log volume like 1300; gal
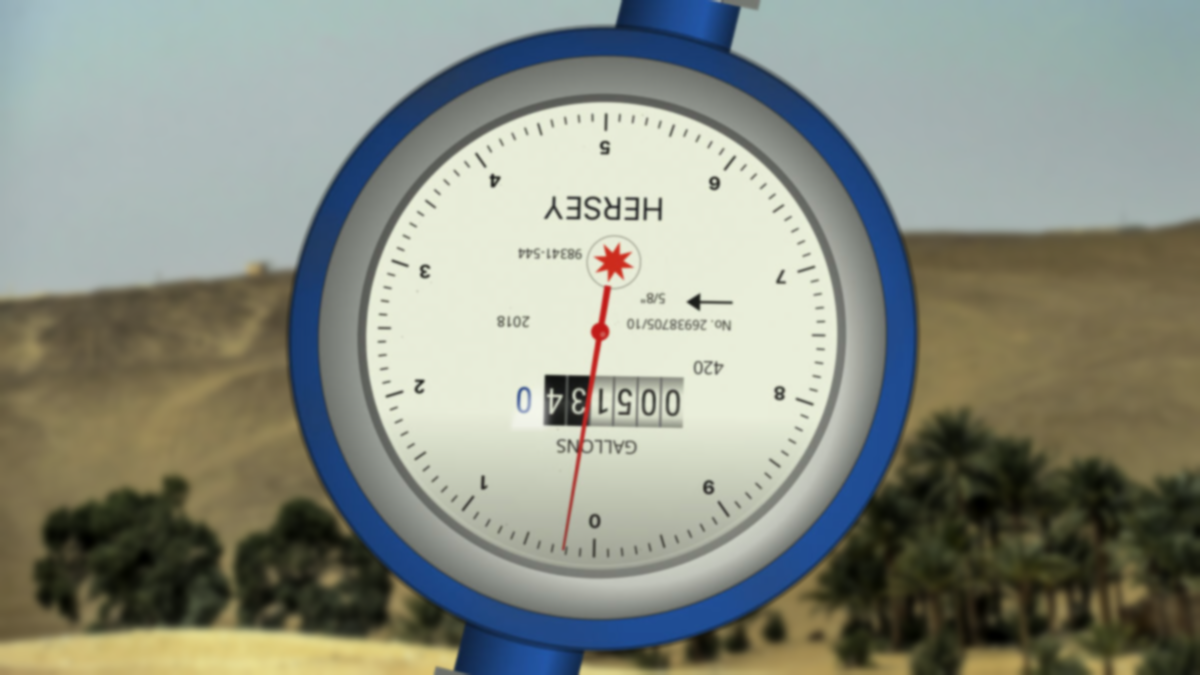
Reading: 51340.2; gal
